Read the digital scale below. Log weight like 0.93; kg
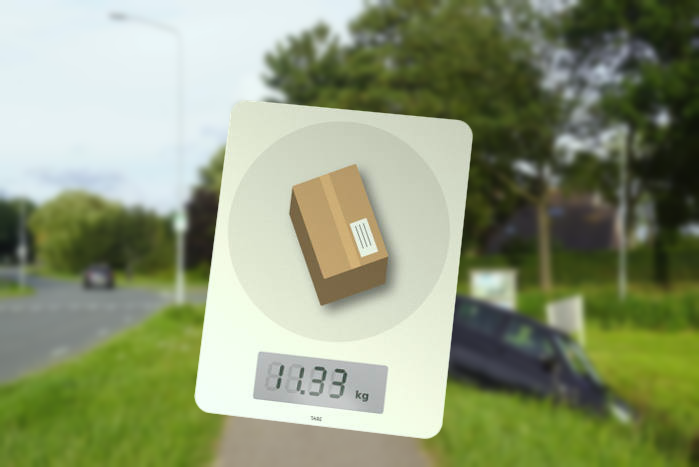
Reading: 11.33; kg
